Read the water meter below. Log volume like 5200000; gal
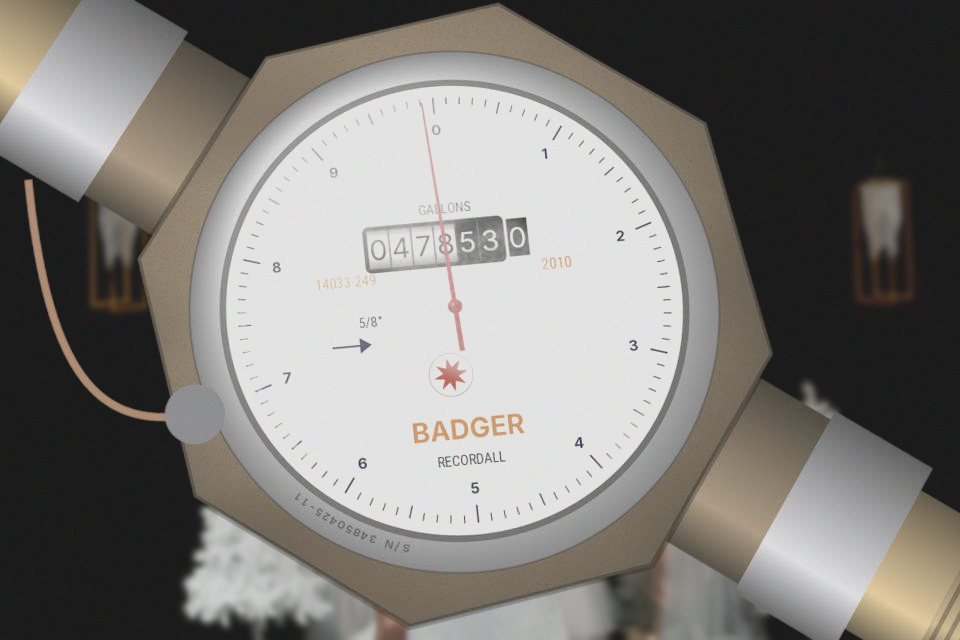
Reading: 478529.9; gal
